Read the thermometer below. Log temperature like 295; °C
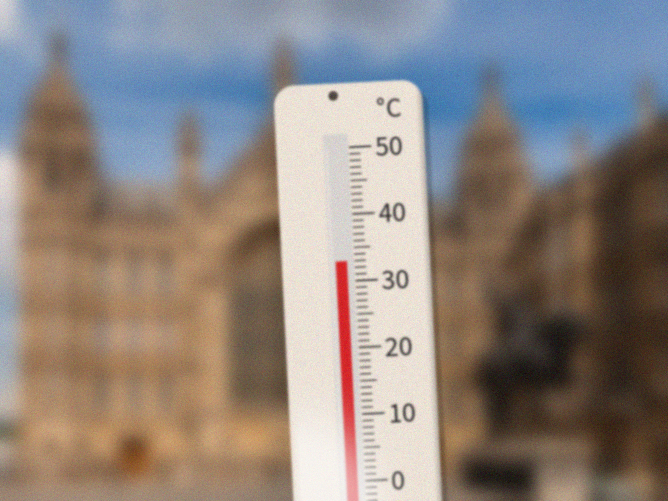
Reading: 33; °C
